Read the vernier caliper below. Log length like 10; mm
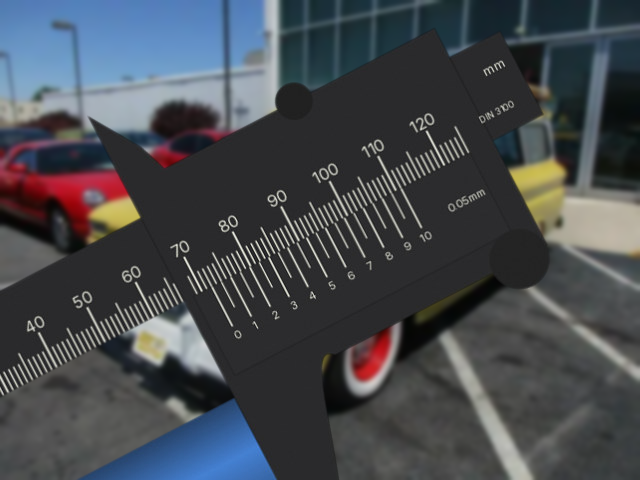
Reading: 72.0; mm
